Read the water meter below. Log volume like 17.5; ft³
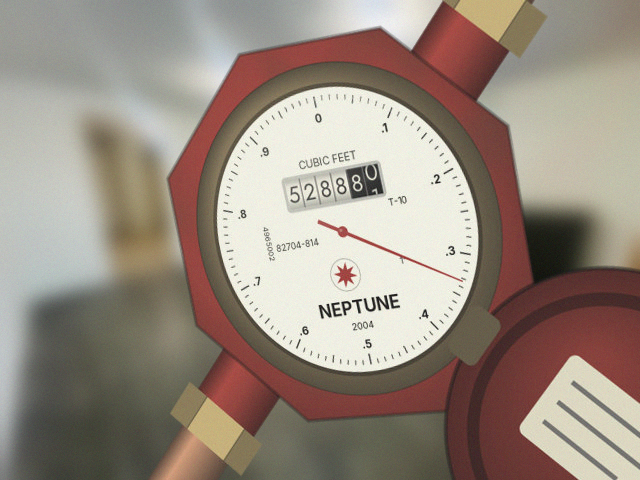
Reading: 528880.33; ft³
